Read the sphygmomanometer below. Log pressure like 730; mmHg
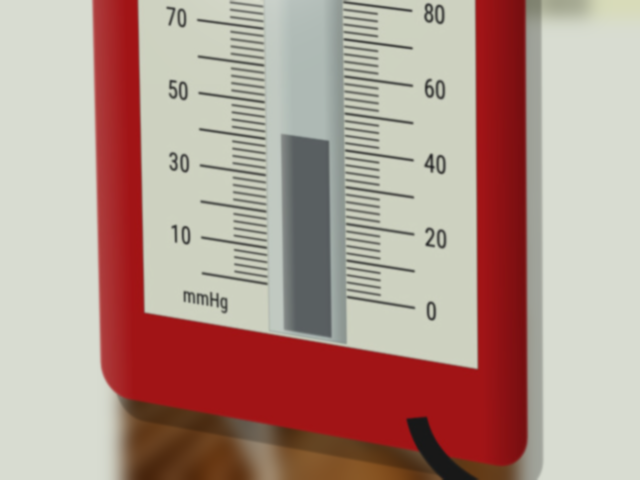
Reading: 42; mmHg
